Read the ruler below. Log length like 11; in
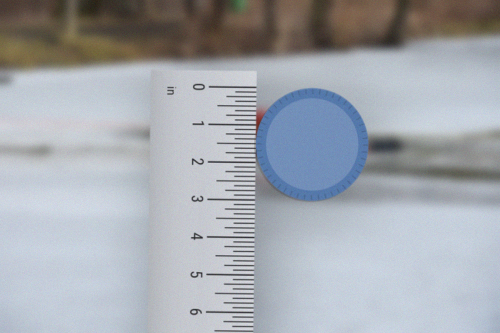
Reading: 3; in
